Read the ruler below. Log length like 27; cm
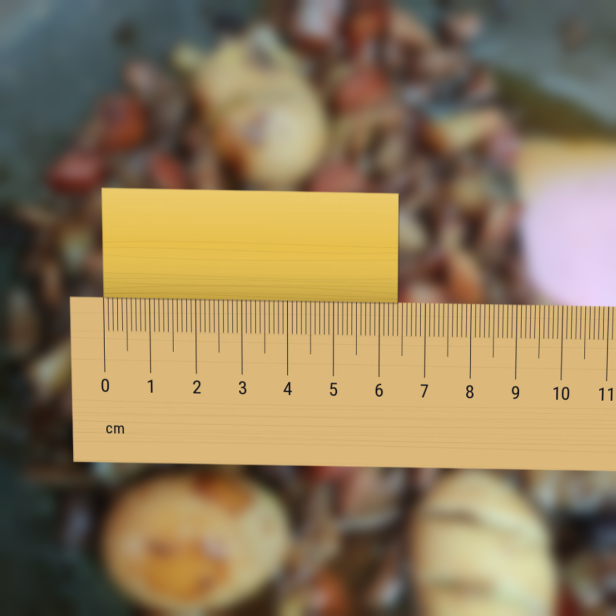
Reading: 6.4; cm
